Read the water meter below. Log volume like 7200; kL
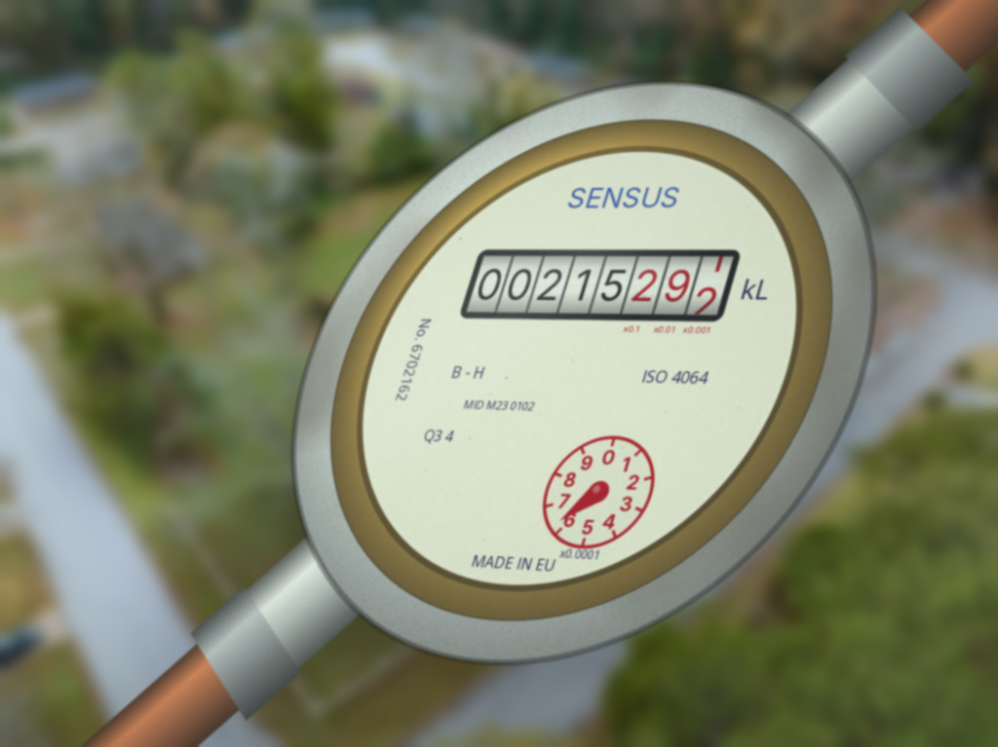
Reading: 215.2916; kL
